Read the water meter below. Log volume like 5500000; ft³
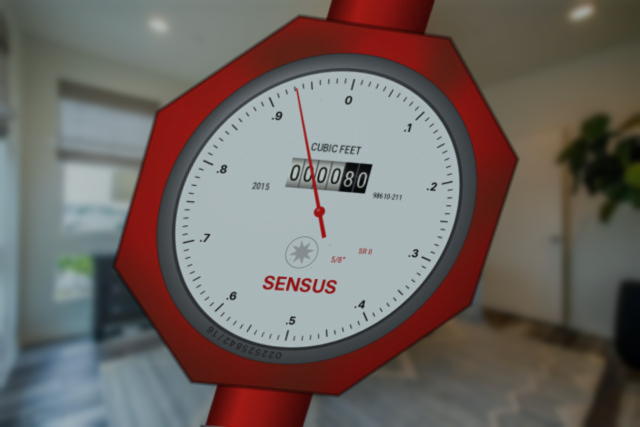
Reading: 79.93; ft³
